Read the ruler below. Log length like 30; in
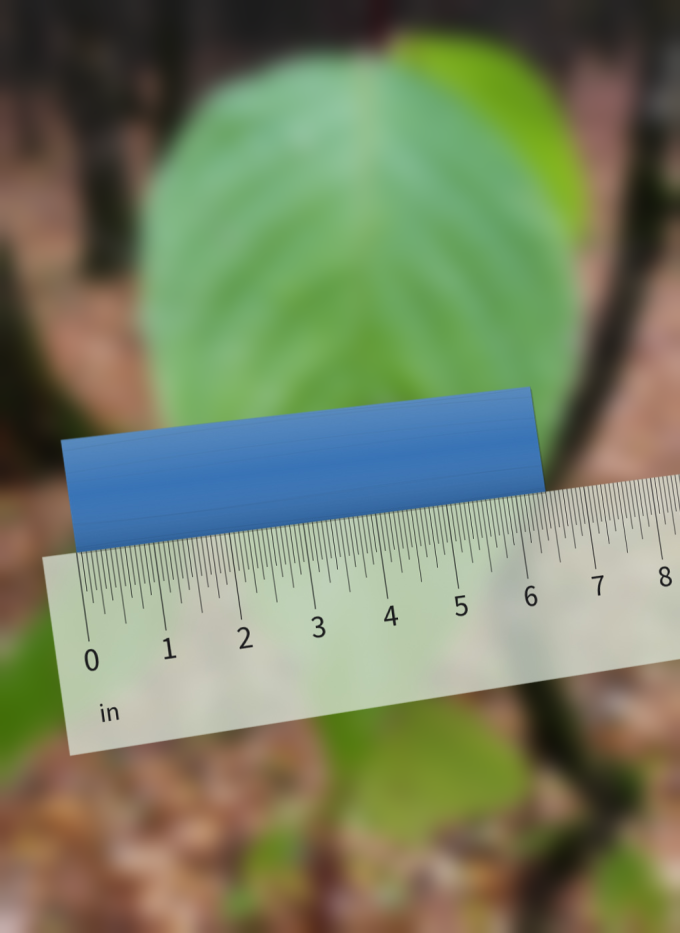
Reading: 6.4375; in
